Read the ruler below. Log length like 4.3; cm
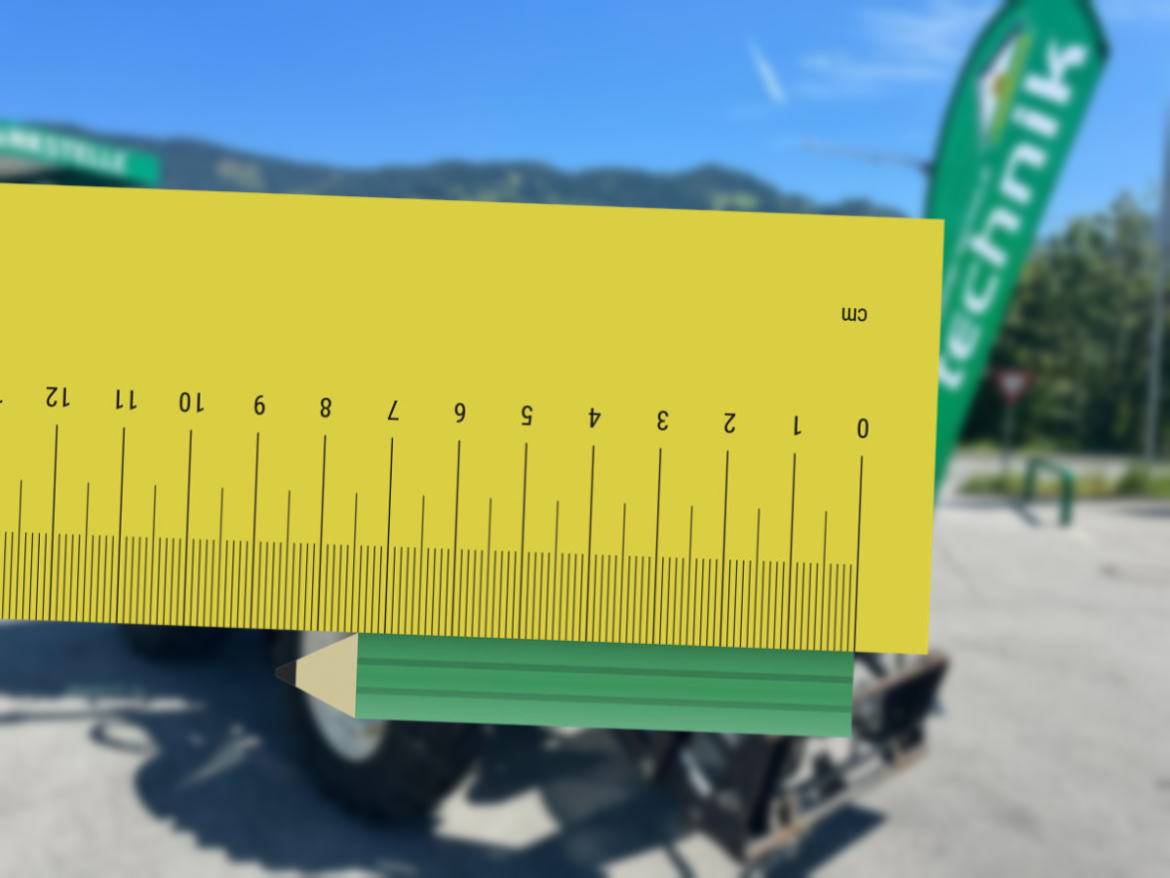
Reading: 8.6; cm
